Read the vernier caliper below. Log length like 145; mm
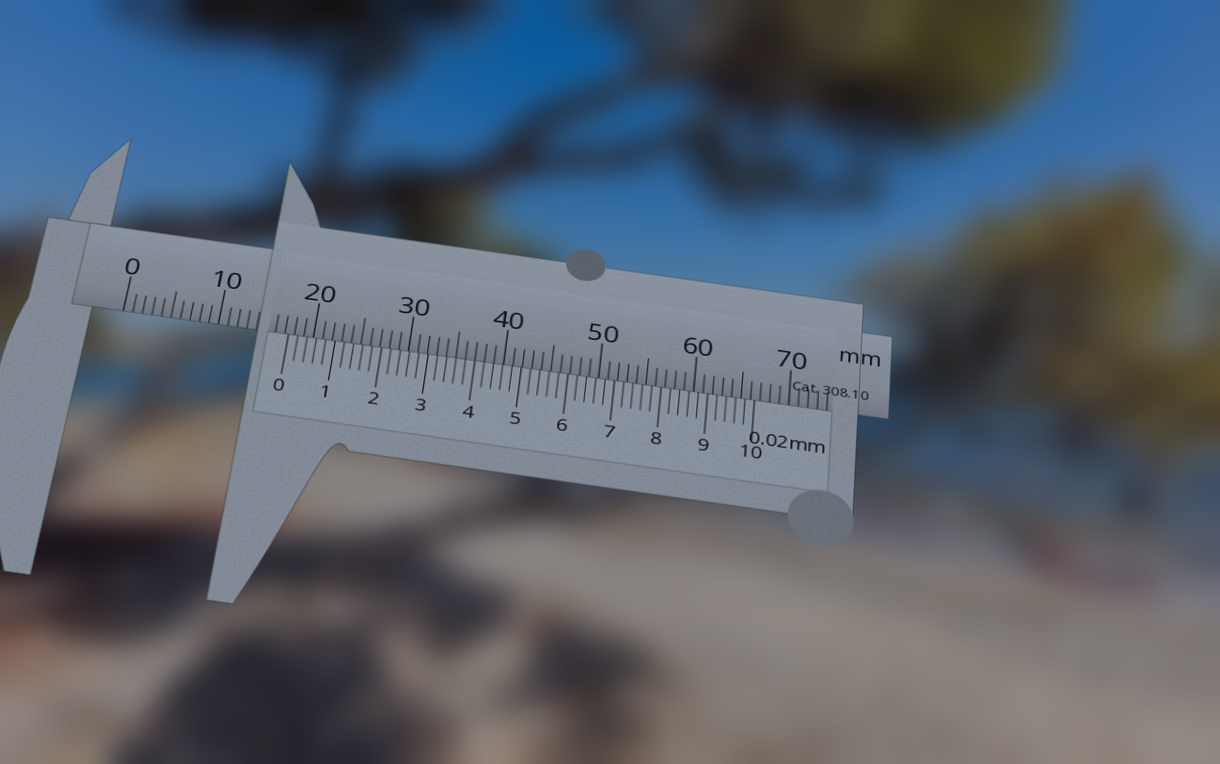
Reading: 17.4; mm
